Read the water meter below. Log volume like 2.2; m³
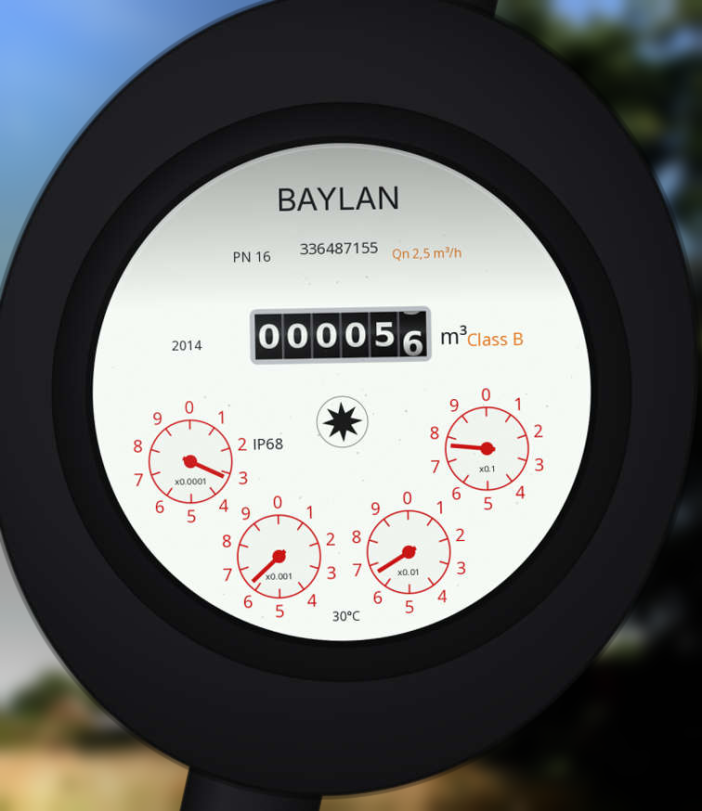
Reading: 55.7663; m³
